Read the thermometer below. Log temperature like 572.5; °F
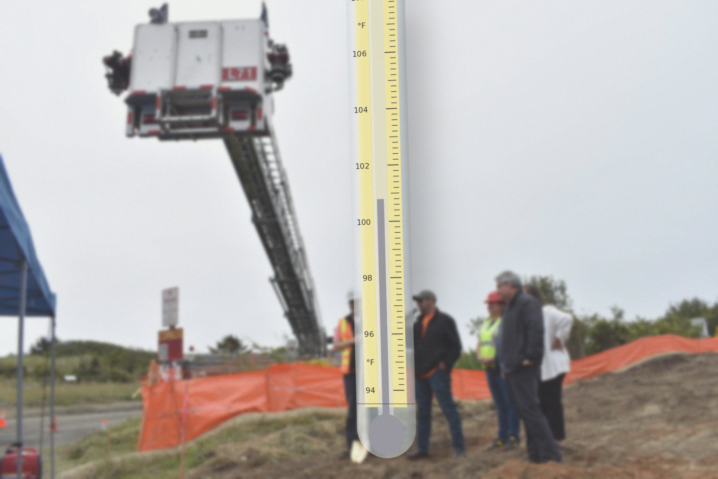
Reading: 100.8; °F
